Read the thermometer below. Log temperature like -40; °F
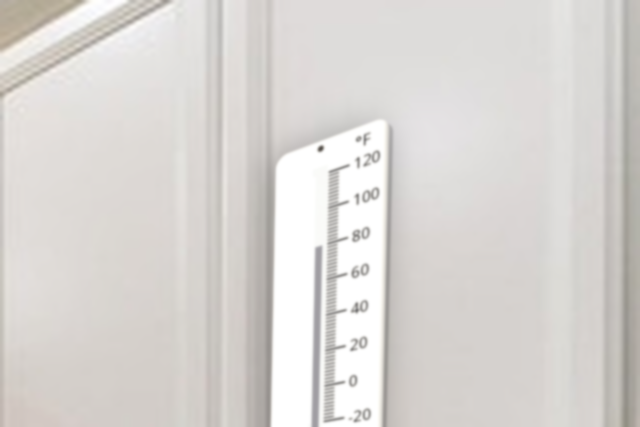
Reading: 80; °F
